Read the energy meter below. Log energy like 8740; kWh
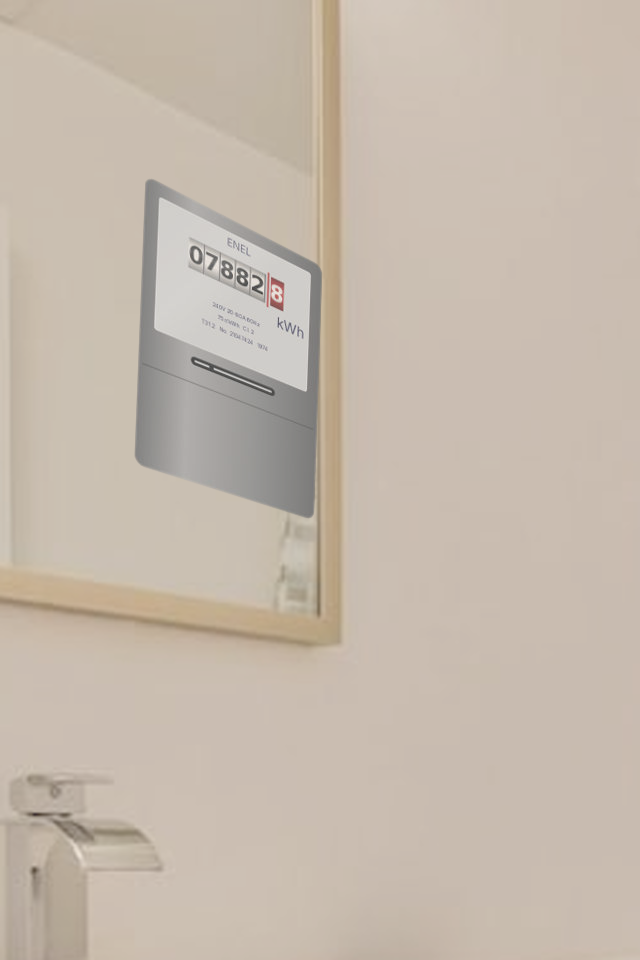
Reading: 7882.8; kWh
